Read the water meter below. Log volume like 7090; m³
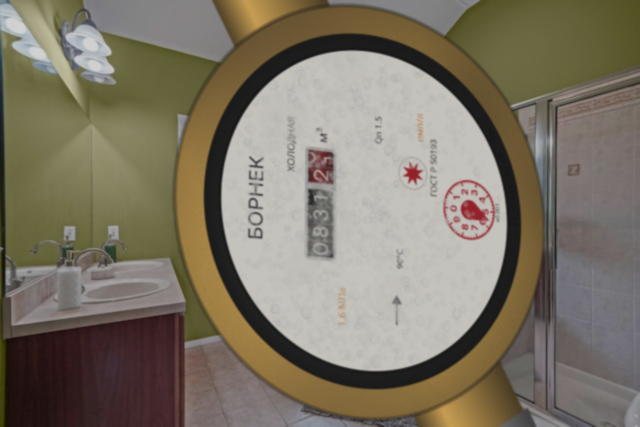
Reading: 831.205; m³
